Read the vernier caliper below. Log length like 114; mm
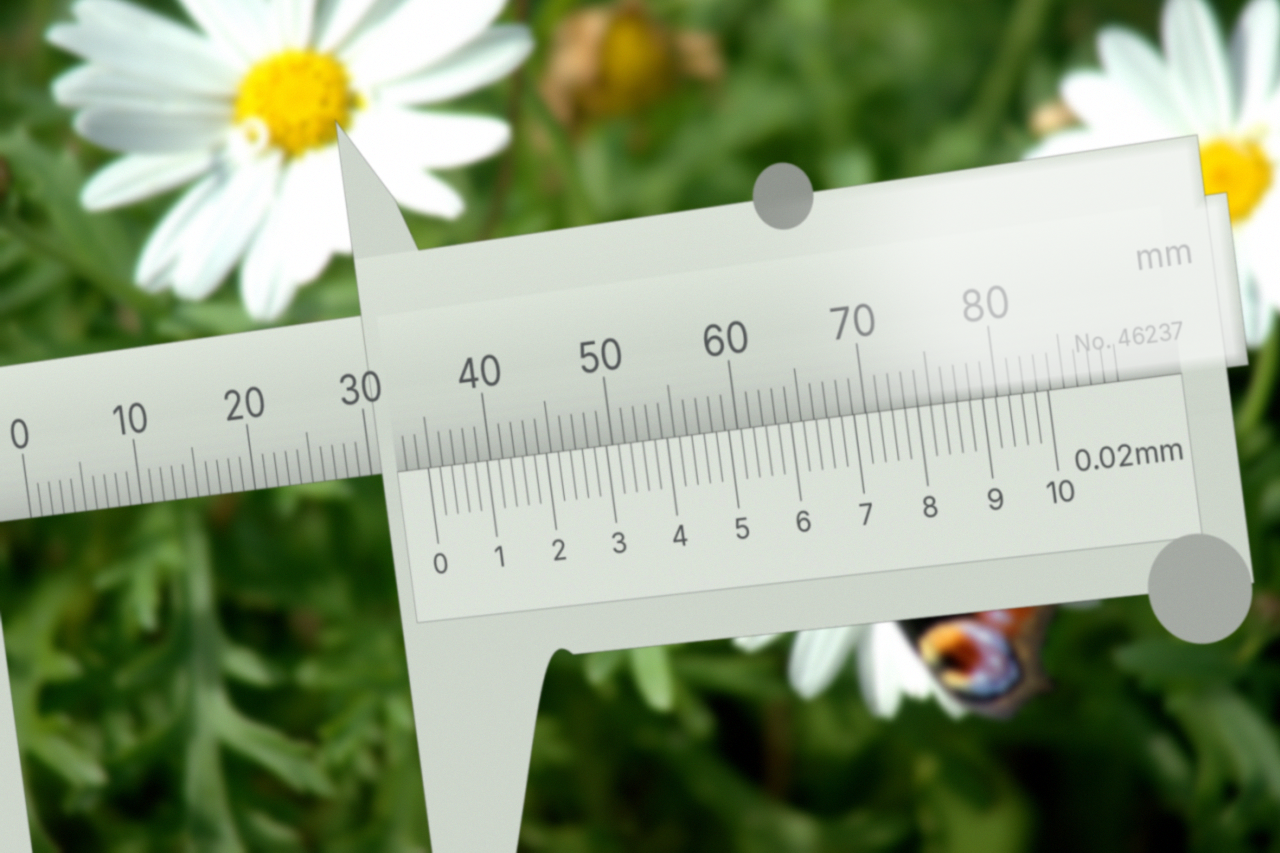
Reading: 34.8; mm
